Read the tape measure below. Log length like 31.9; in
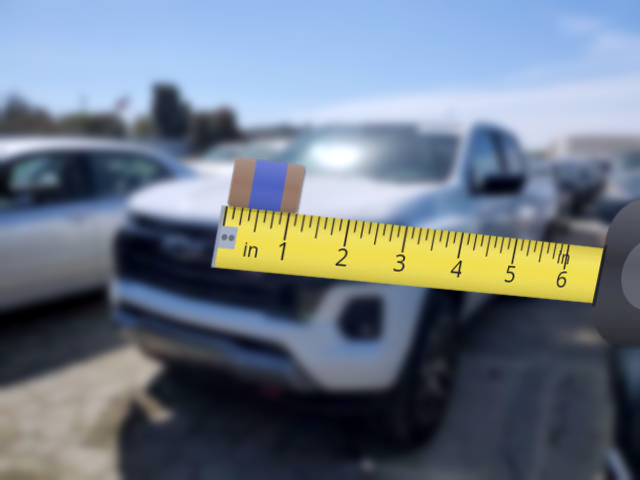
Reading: 1.125; in
